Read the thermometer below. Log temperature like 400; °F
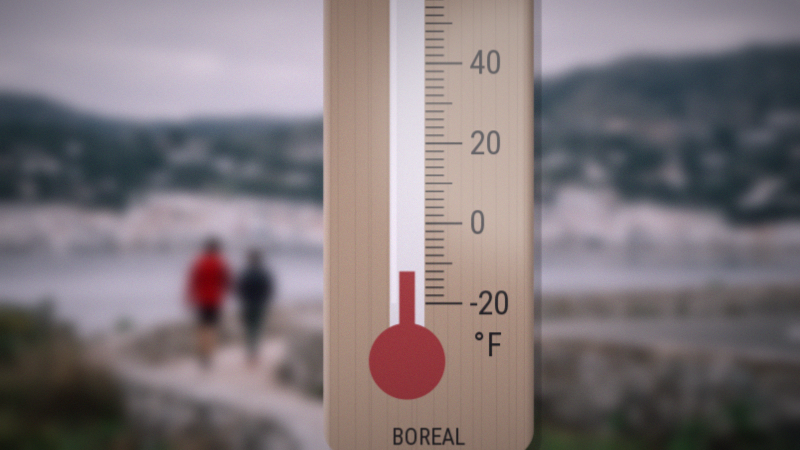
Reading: -12; °F
